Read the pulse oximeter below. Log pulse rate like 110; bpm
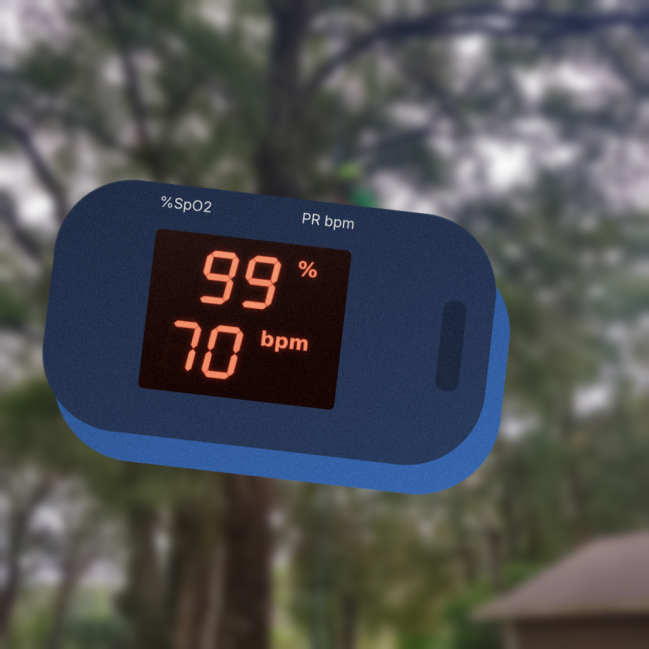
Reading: 70; bpm
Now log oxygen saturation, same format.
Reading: 99; %
